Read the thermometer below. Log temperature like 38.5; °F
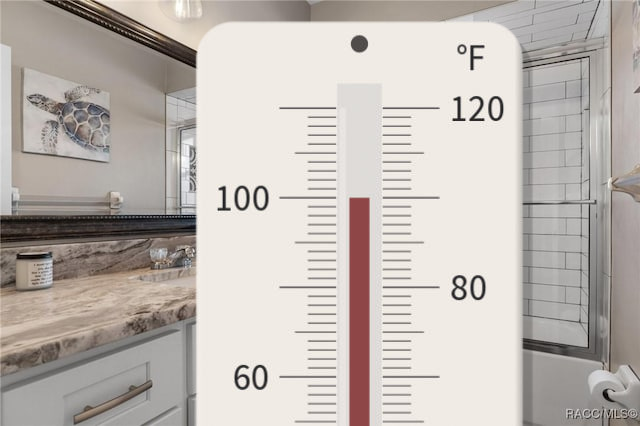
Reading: 100; °F
